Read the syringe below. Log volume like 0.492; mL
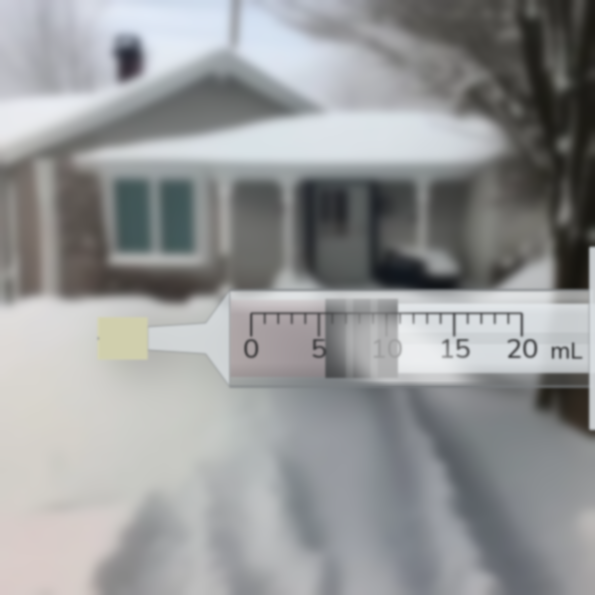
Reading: 5.5; mL
